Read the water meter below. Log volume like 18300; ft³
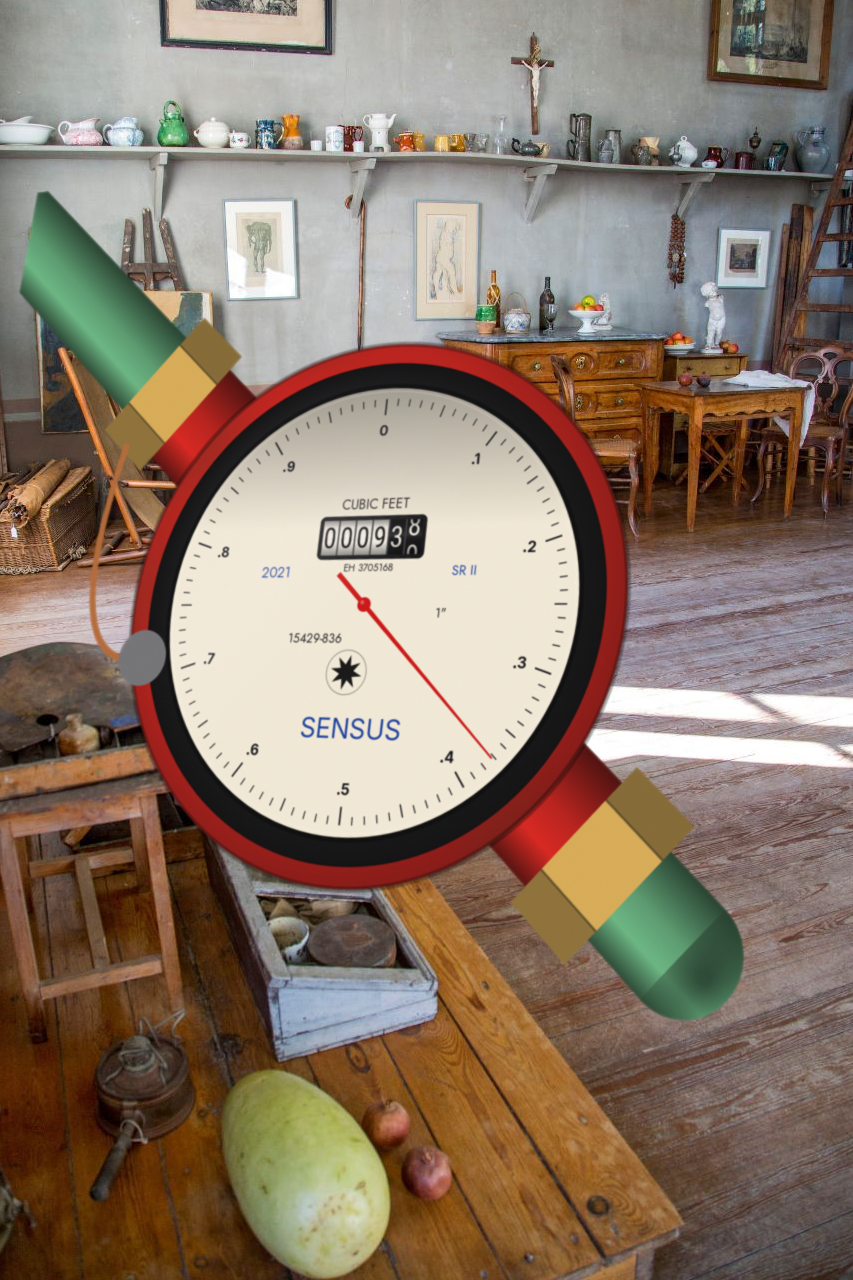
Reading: 938.37; ft³
